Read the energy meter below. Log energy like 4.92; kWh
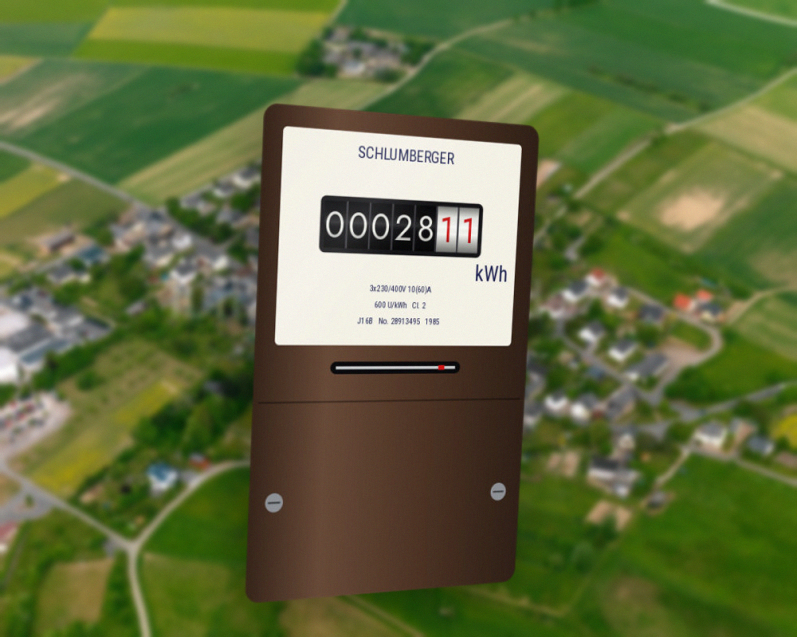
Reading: 28.11; kWh
